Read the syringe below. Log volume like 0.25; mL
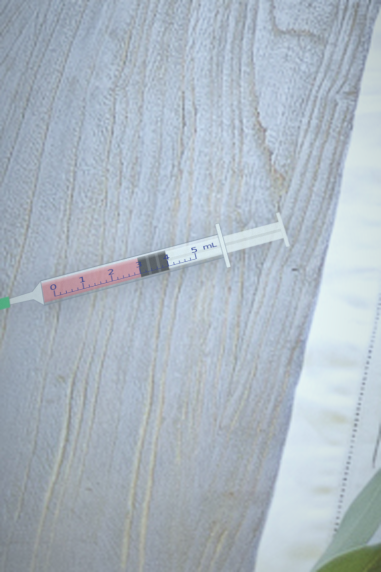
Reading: 3; mL
